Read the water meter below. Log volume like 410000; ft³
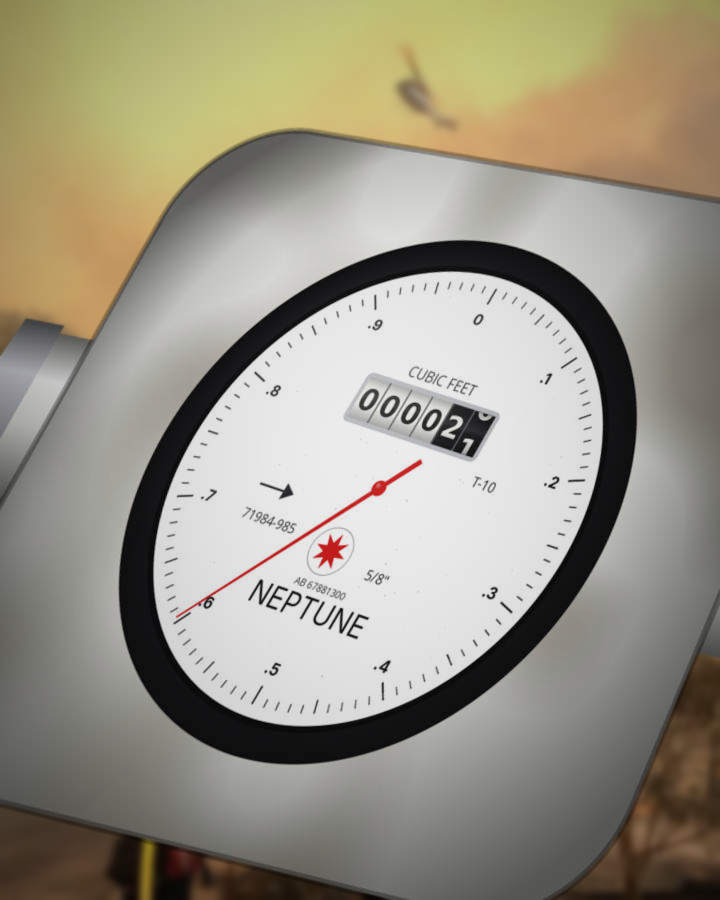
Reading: 20.60; ft³
